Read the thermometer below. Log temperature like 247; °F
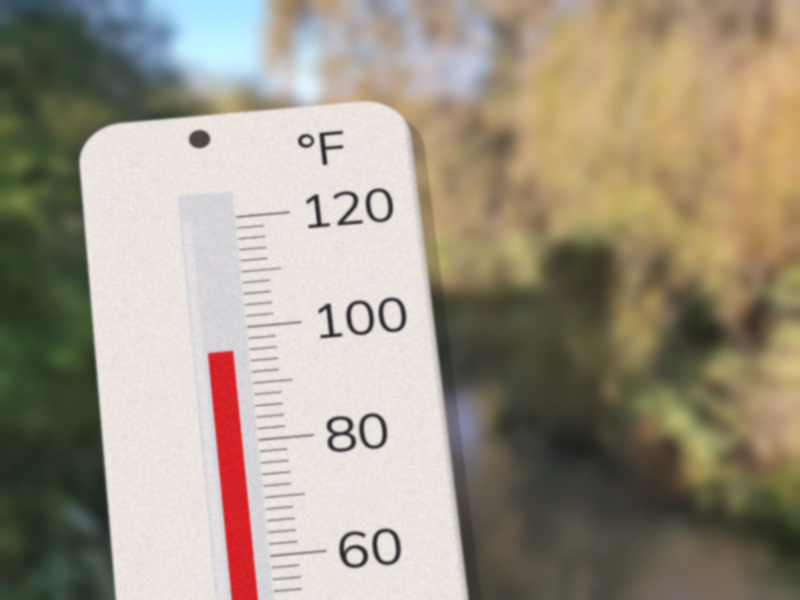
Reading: 96; °F
